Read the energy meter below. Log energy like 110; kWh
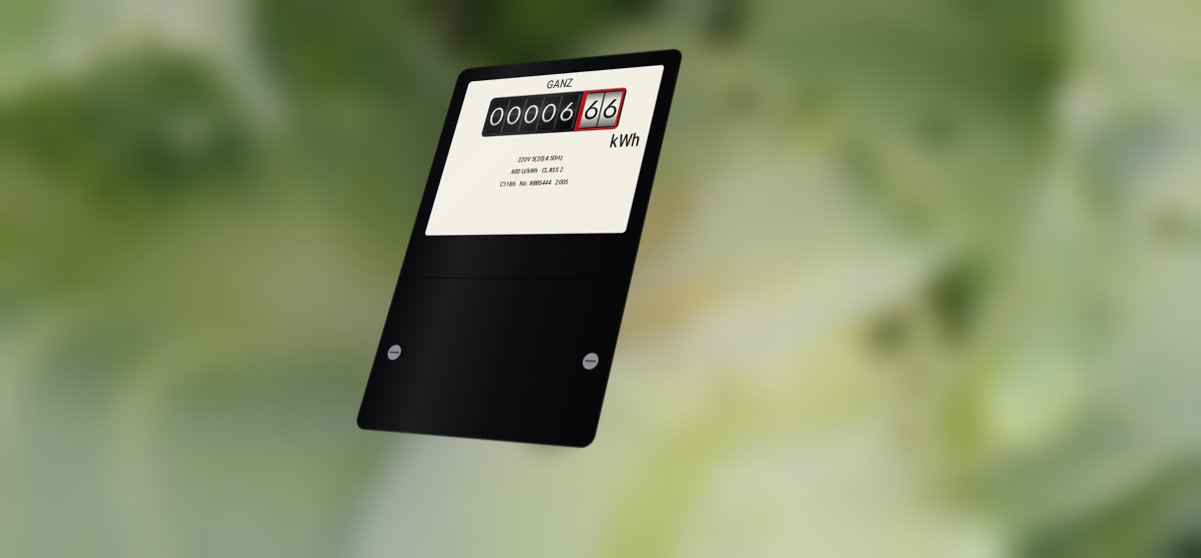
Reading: 6.66; kWh
